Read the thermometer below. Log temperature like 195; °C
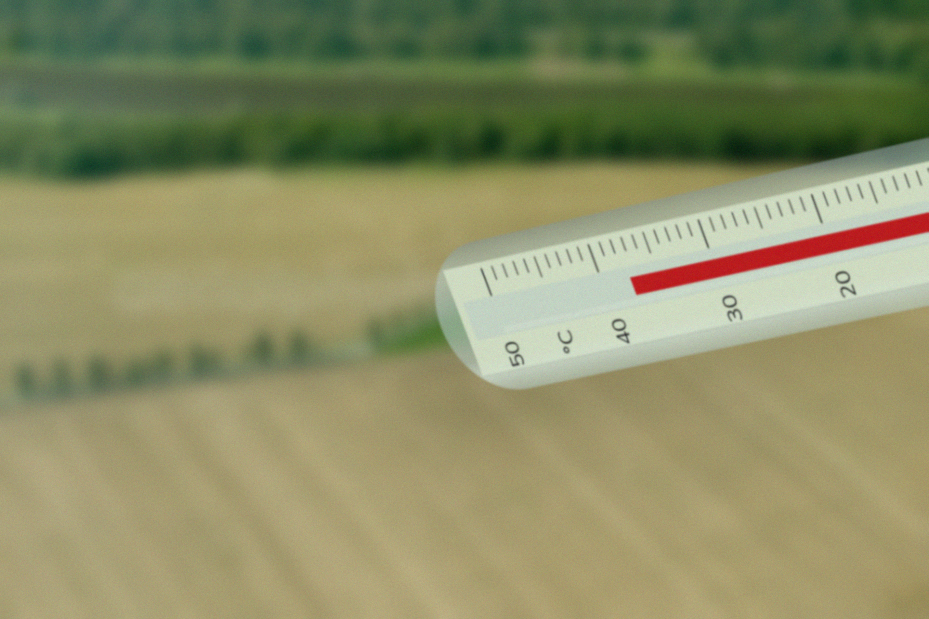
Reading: 37.5; °C
